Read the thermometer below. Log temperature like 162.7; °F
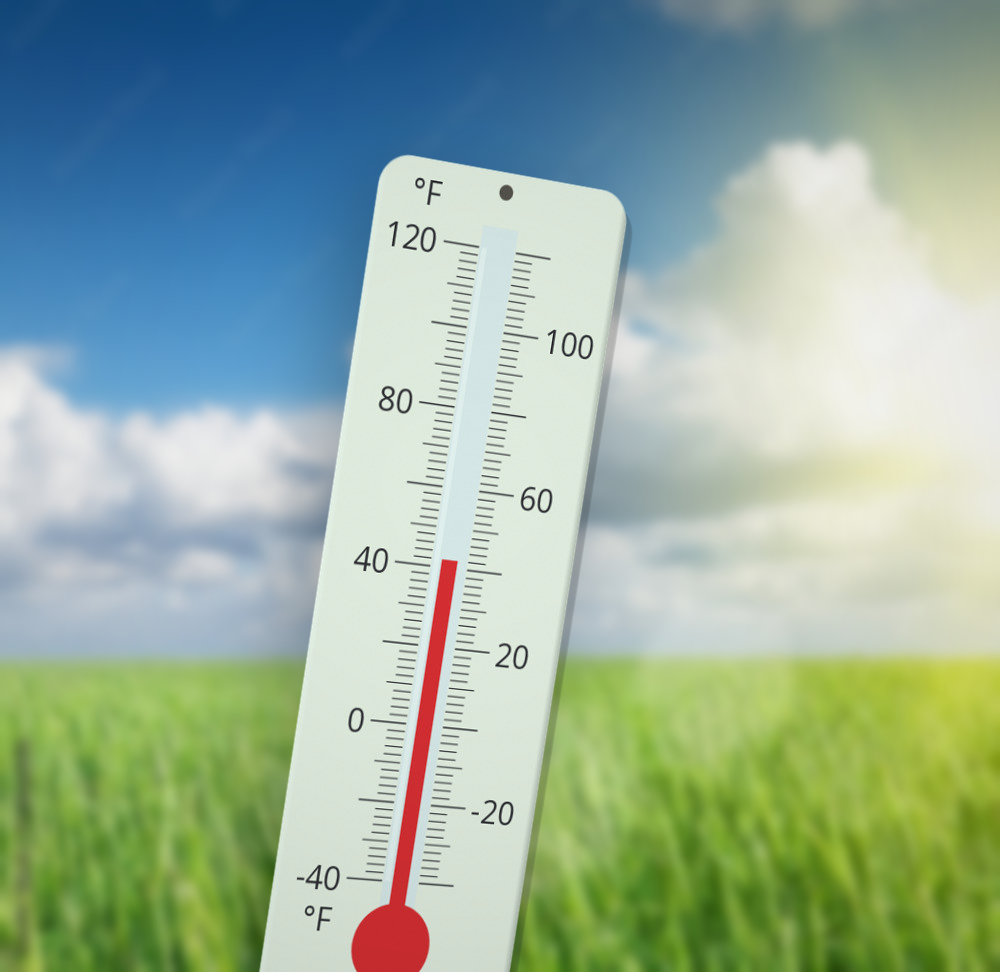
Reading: 42; °F
